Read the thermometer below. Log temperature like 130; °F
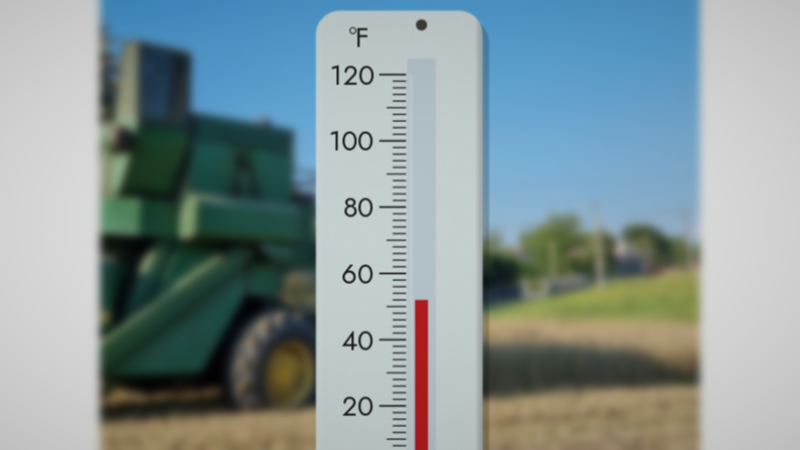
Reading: 52; °F
